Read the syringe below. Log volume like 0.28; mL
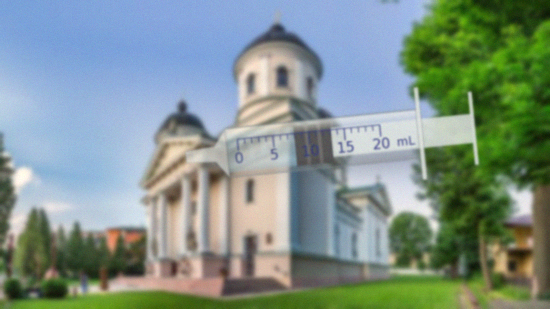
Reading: 8; mL
